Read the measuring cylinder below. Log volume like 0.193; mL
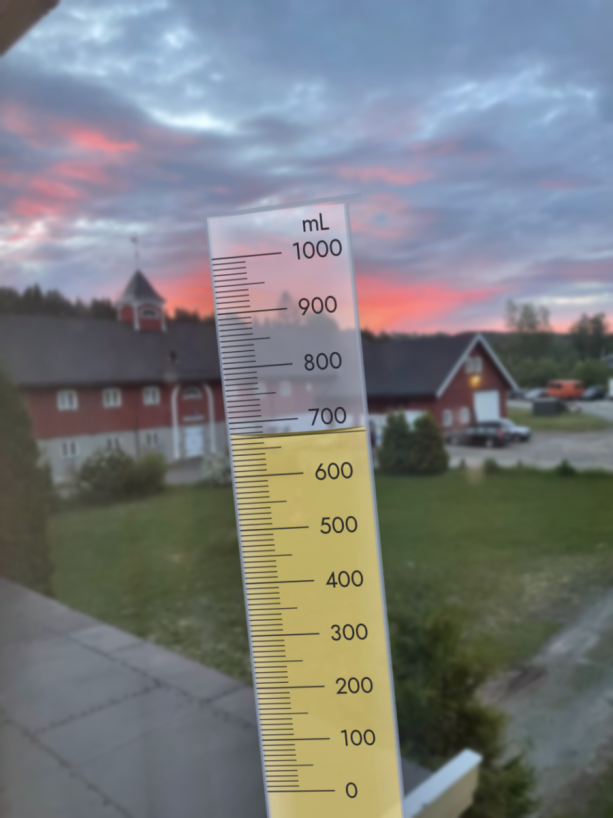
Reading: 670; mL
